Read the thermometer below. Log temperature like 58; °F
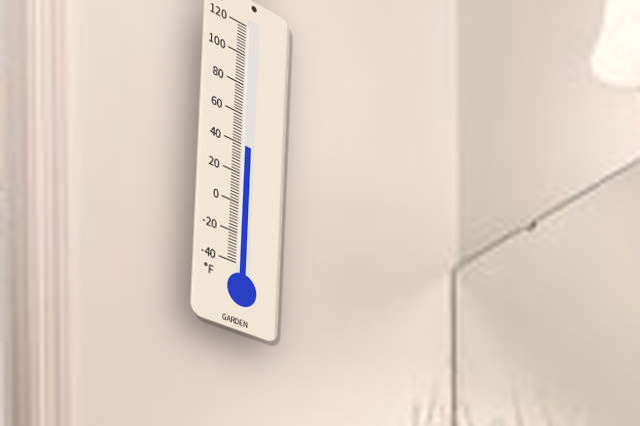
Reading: 40; °F
